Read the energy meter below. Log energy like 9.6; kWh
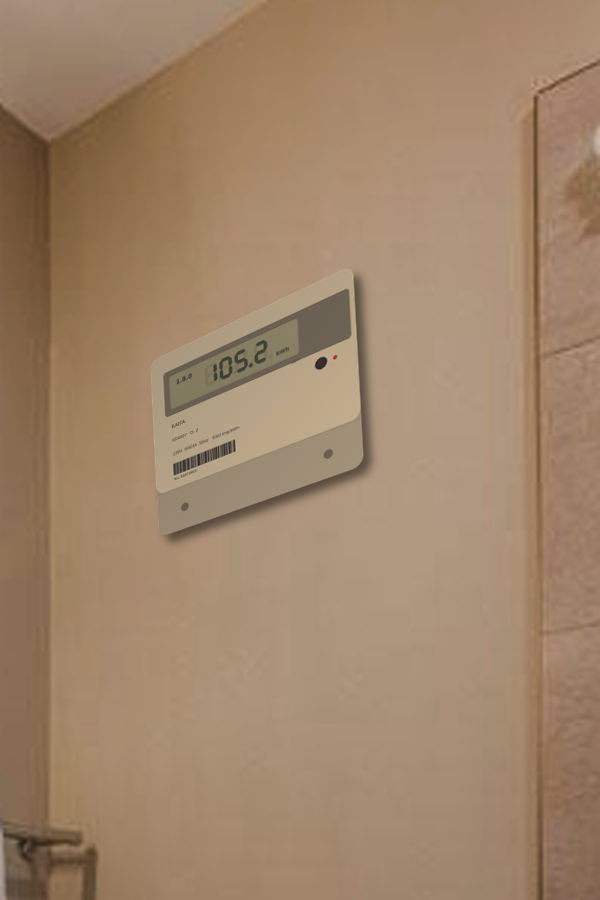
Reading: 105.2; kWh
